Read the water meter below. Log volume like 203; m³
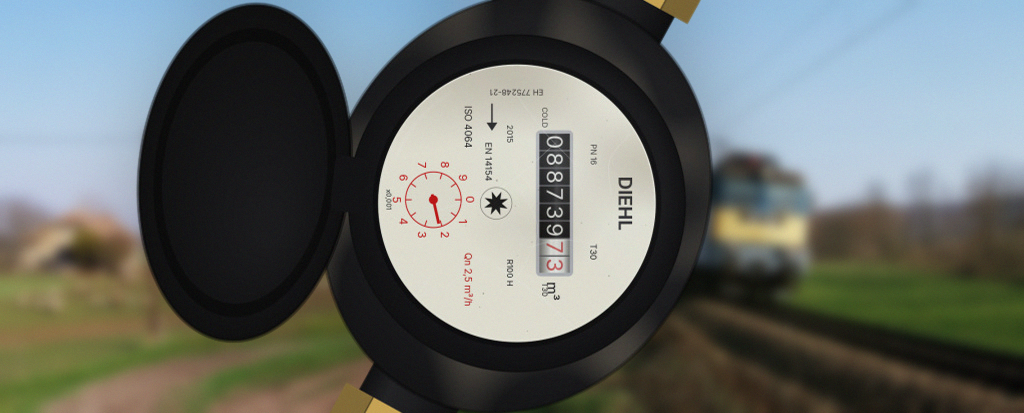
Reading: 88739.732; m³
